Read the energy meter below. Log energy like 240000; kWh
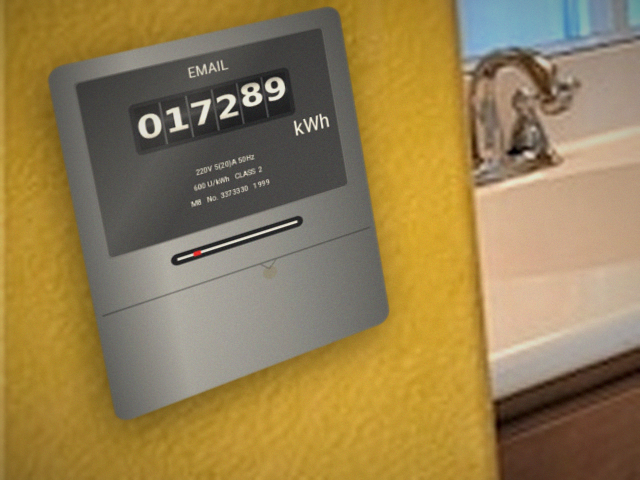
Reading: 17289; kWh
